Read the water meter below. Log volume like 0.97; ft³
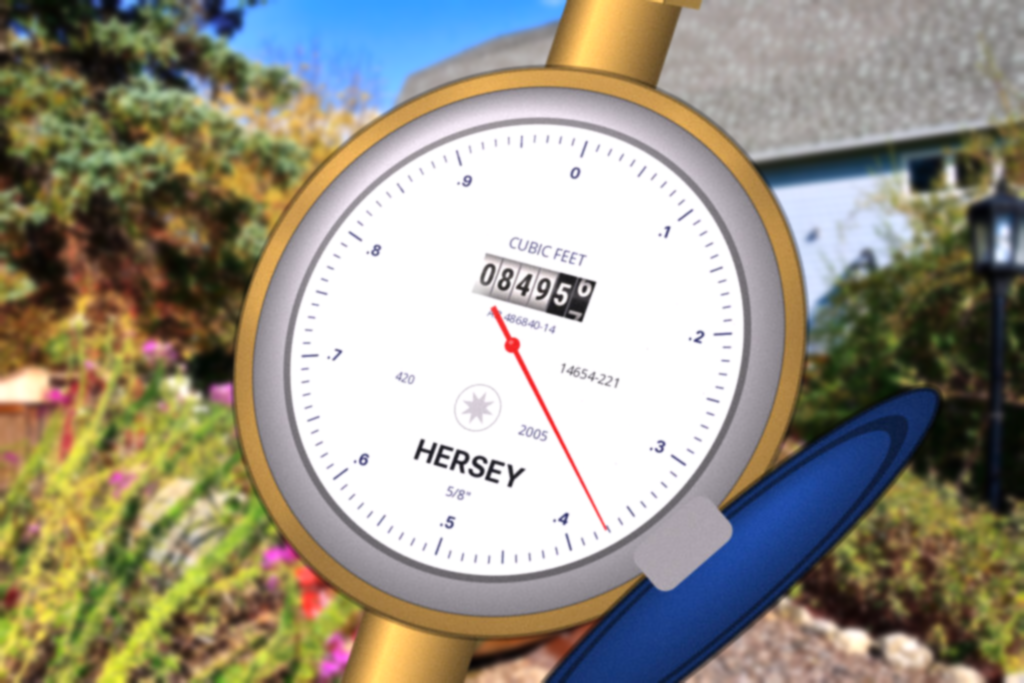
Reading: 84956.37; ft³
